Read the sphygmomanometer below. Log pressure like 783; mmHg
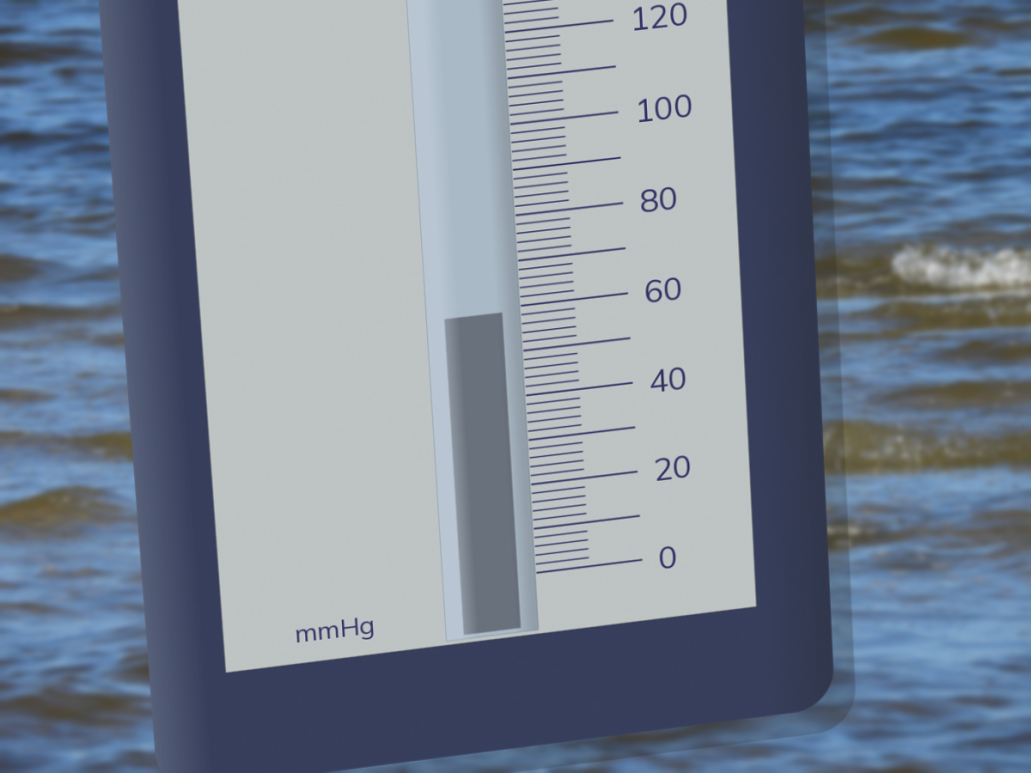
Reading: 59; mmHg
